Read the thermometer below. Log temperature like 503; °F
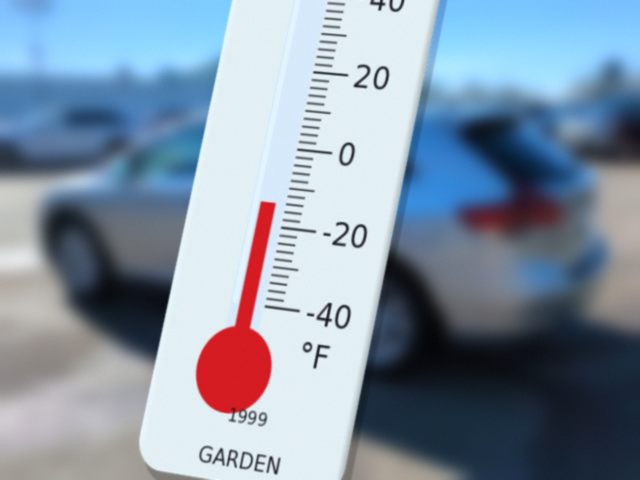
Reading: -14; °F
